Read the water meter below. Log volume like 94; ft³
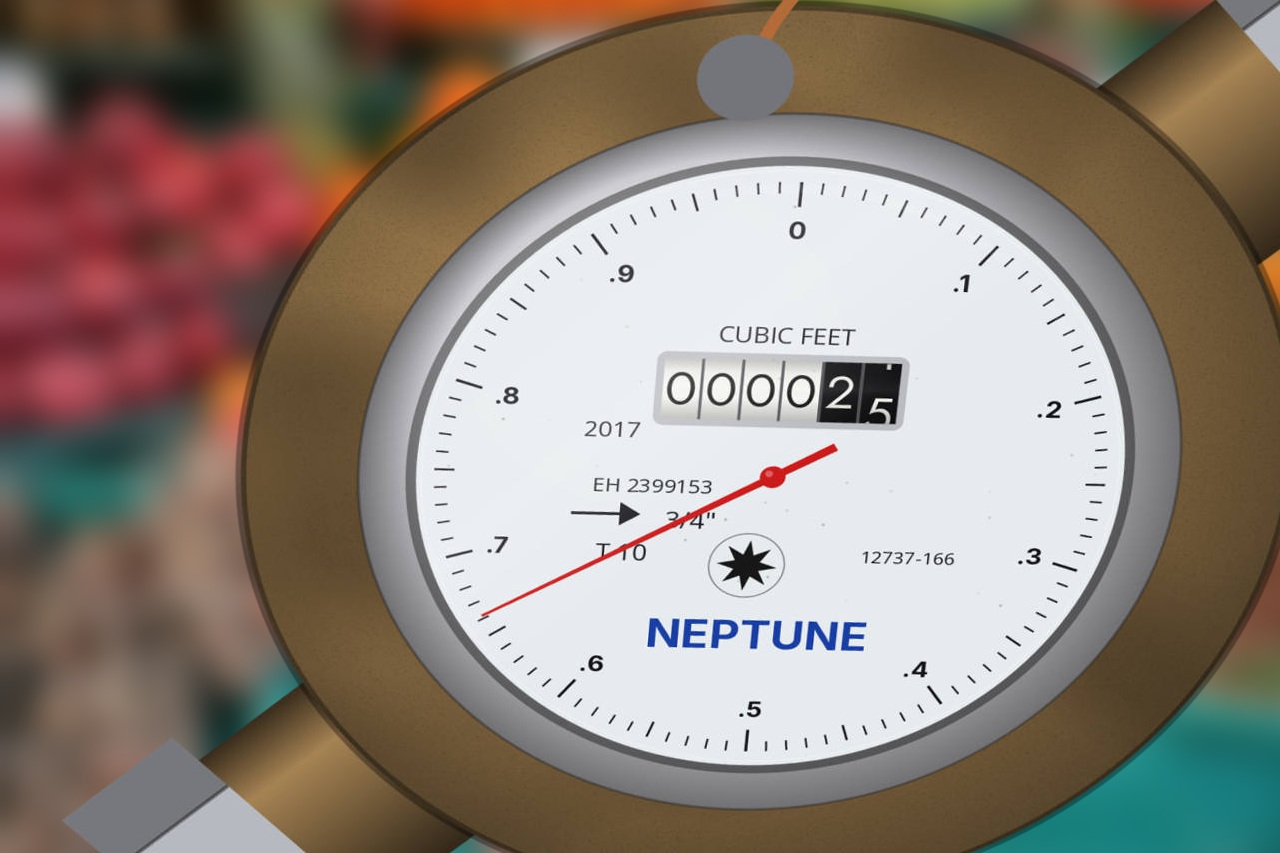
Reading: 24.66; ft³
